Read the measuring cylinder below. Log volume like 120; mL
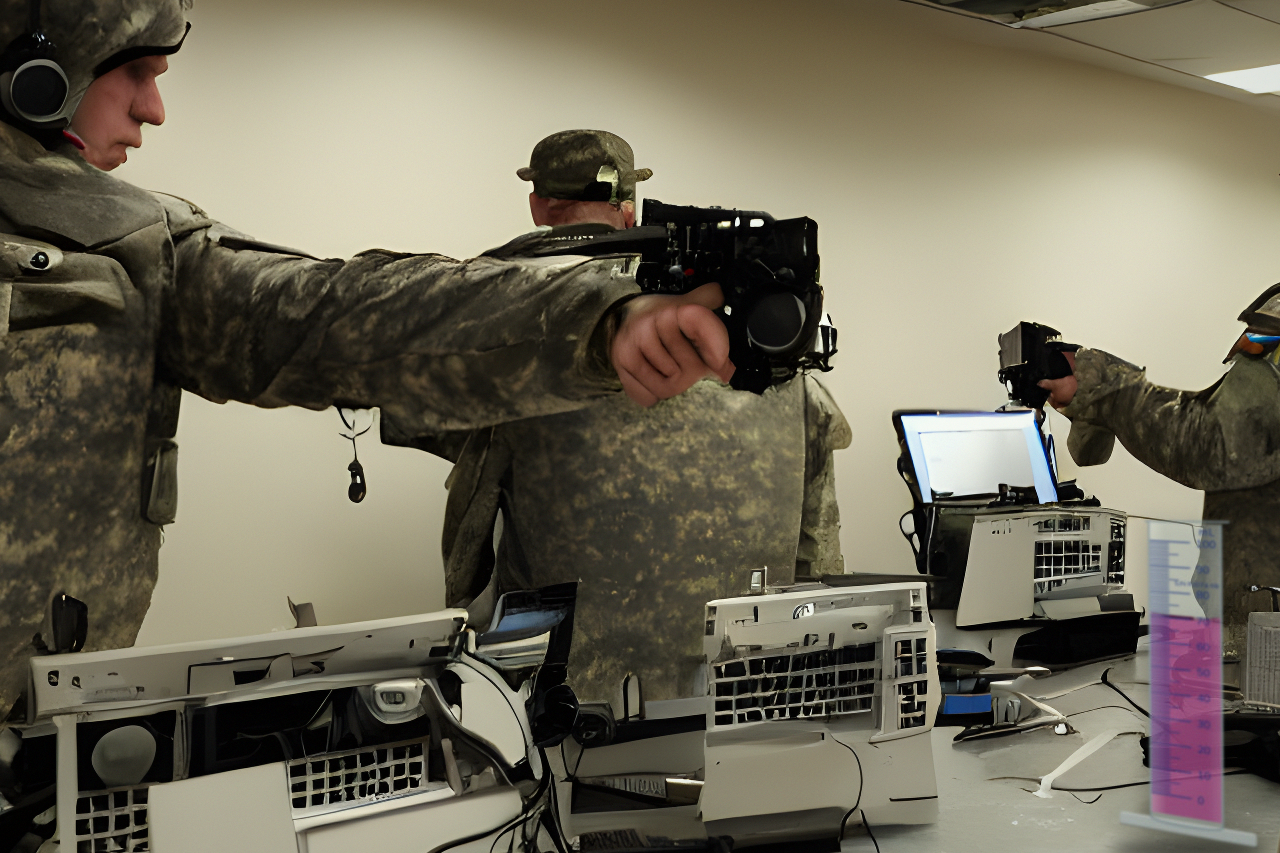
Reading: 70; mL
